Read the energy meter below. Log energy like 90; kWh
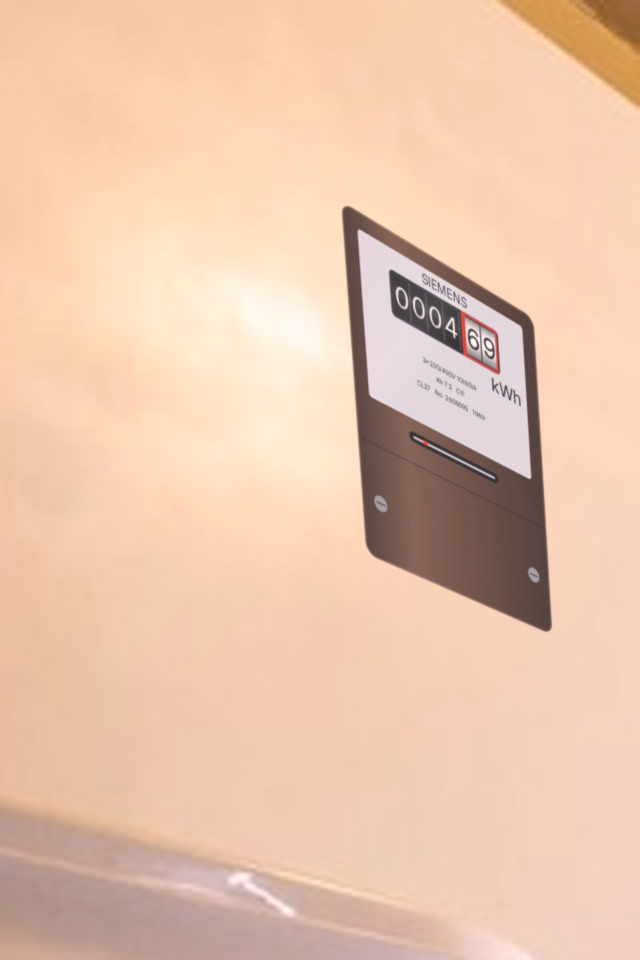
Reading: 4.69; kWh
